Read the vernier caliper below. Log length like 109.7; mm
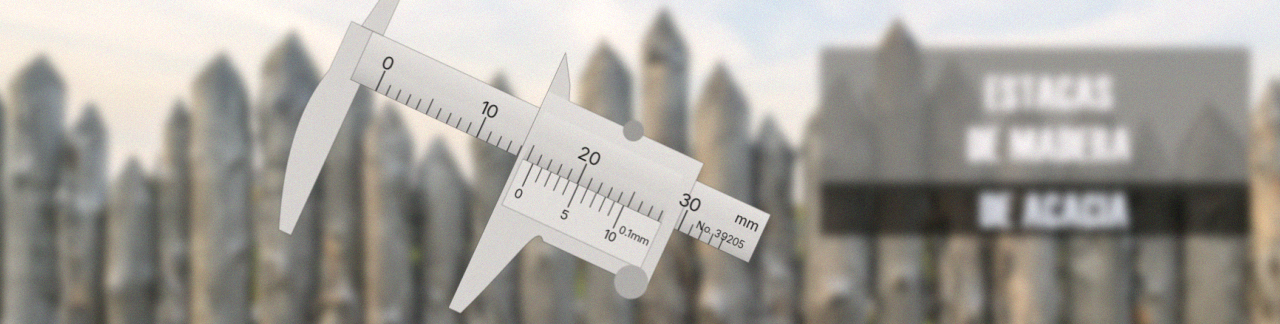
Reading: 15.6; mm
